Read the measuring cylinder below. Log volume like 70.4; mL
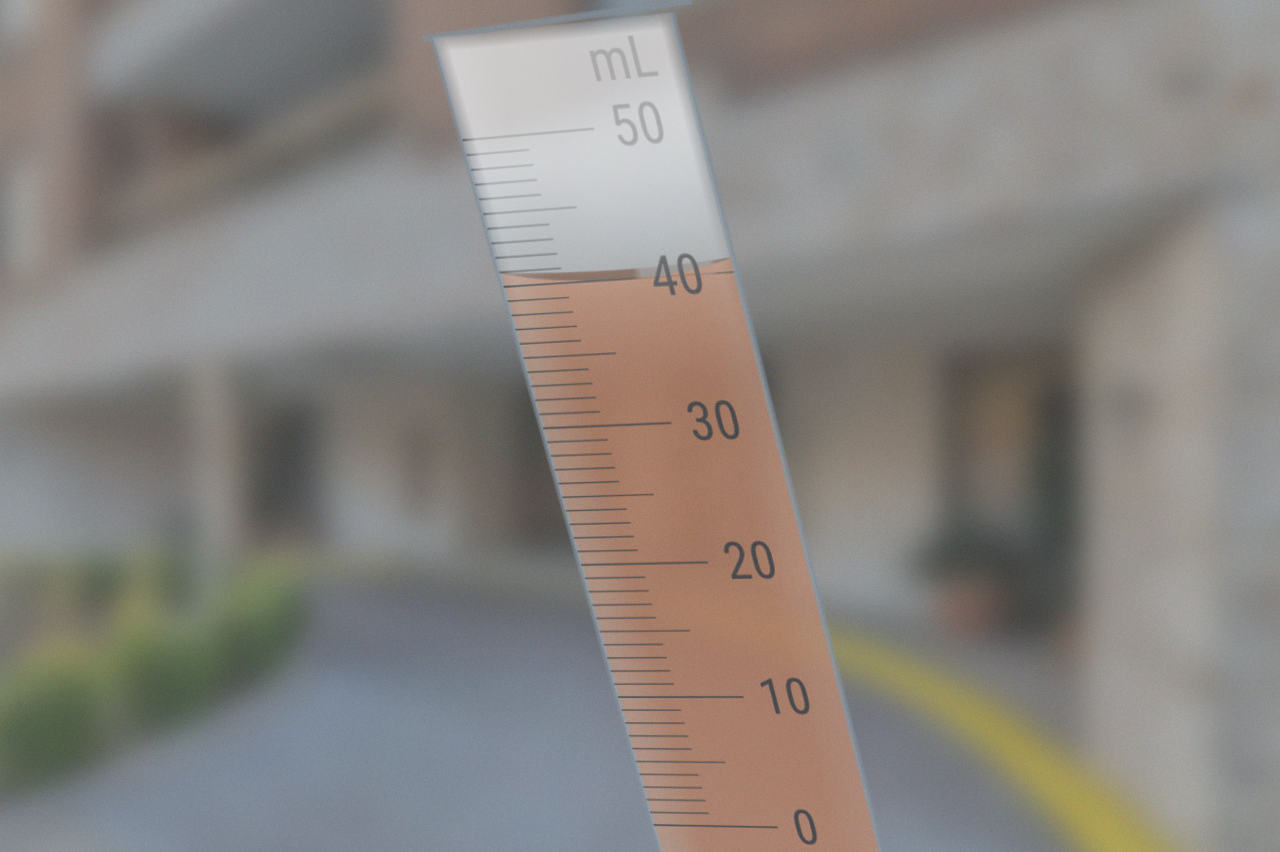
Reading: 40; mL
